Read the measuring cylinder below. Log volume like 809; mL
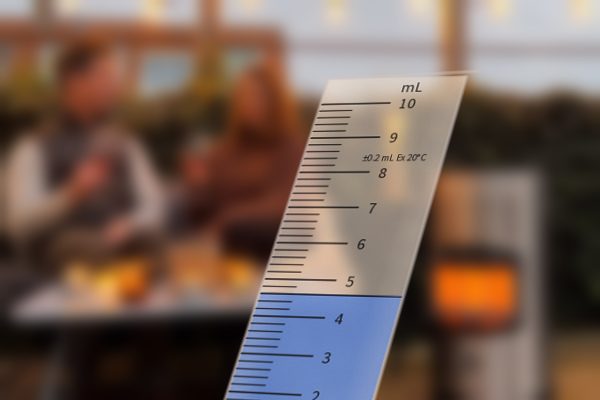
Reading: 4.6; mL
